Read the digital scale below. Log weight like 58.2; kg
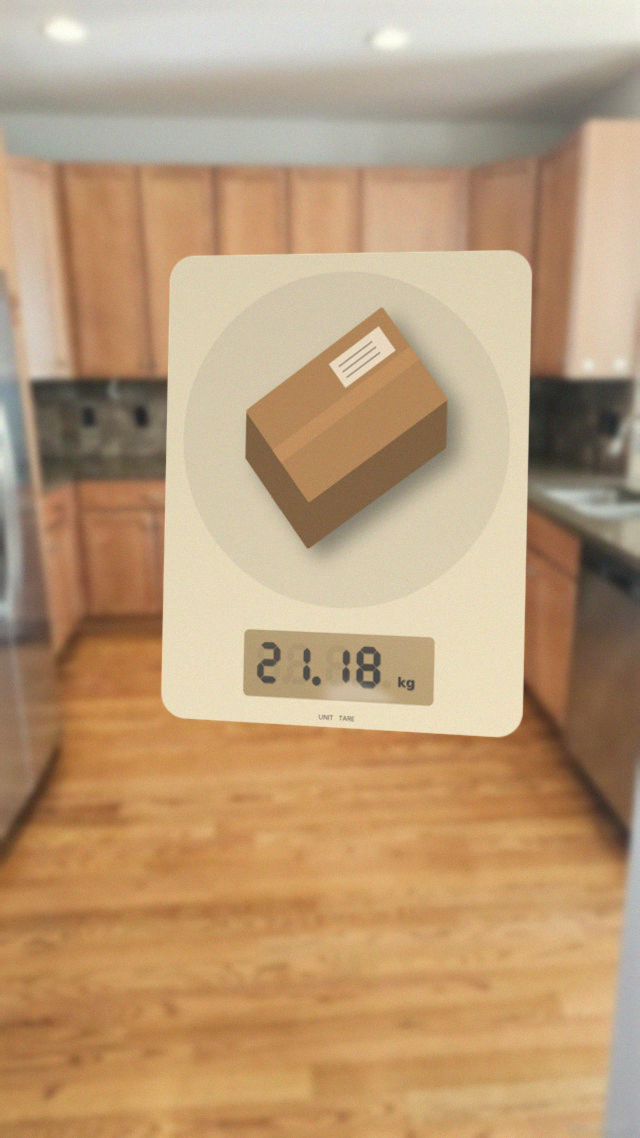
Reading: 21.18; kg
